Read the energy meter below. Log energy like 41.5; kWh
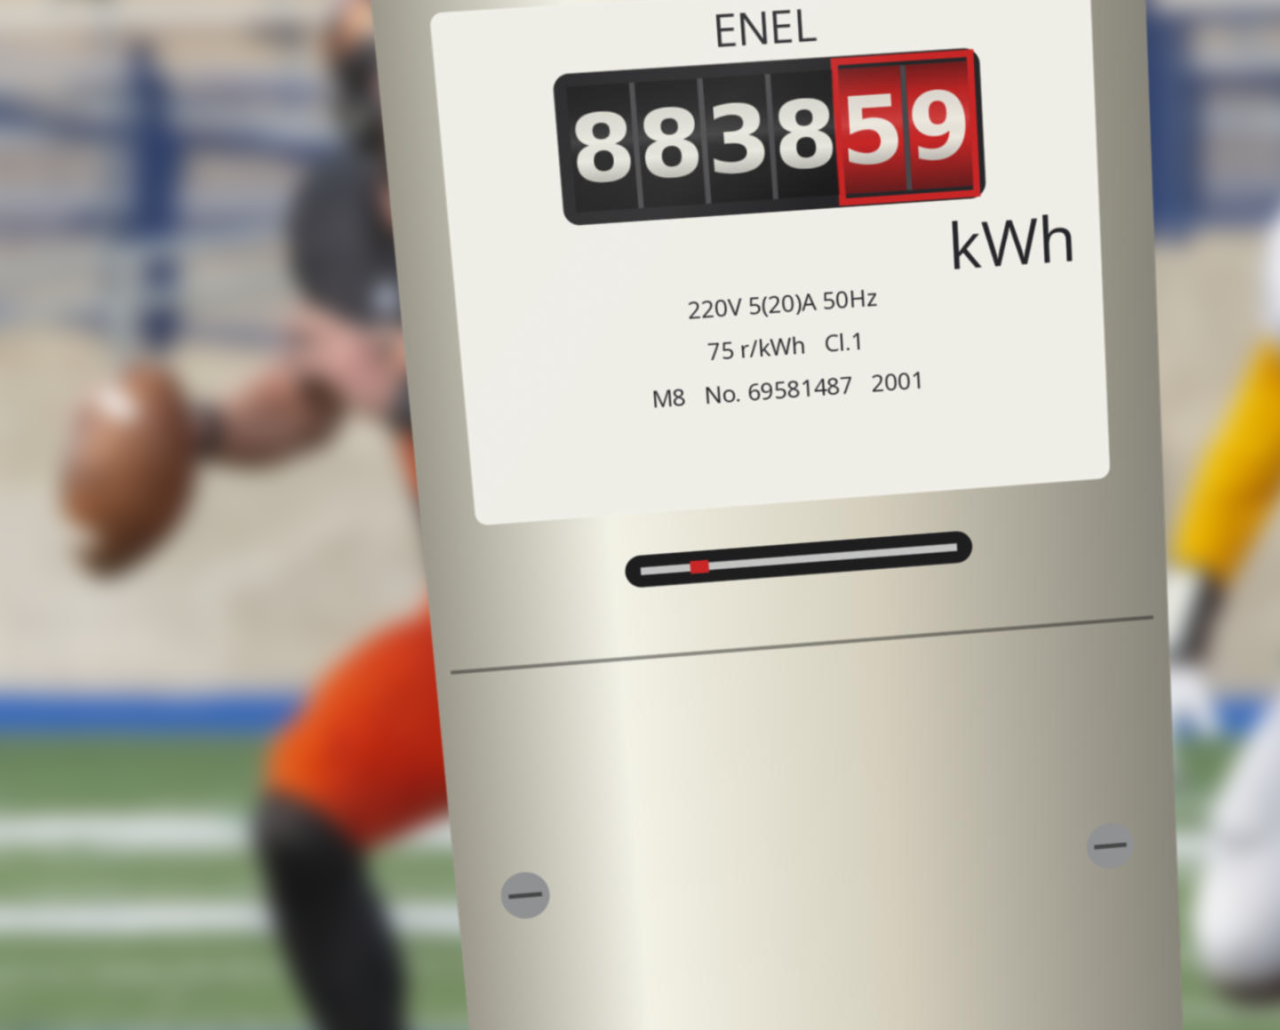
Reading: 8838.59; kWh
